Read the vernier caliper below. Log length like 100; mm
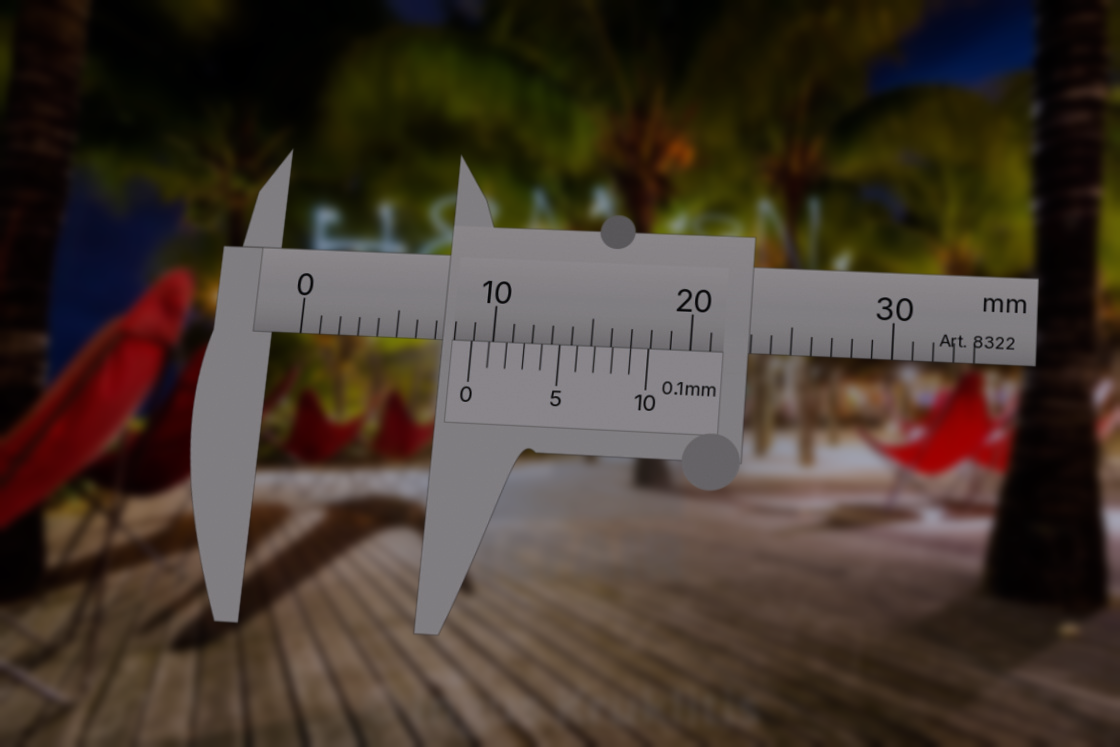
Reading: 8.9; mm
